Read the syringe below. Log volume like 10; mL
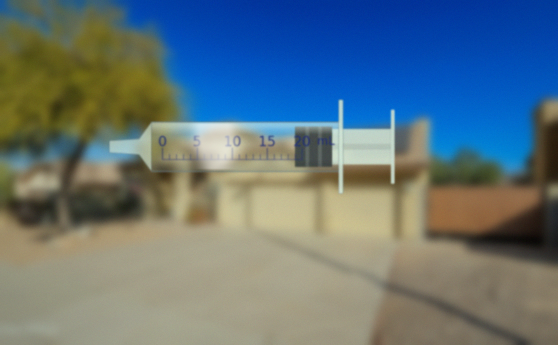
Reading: 19; mL
